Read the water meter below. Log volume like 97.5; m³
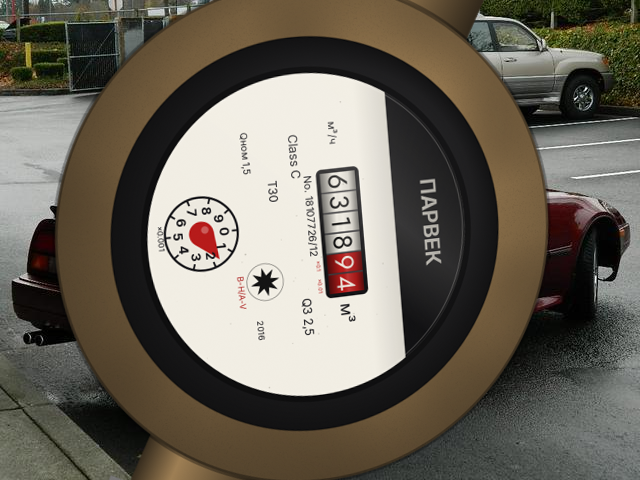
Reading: 6318.941; m³
